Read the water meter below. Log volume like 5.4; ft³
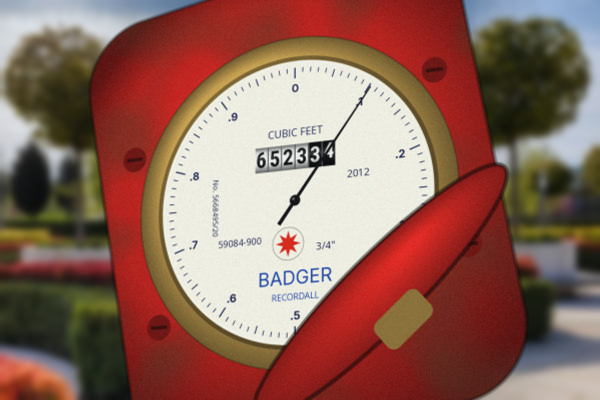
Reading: 652334.10; ft³
